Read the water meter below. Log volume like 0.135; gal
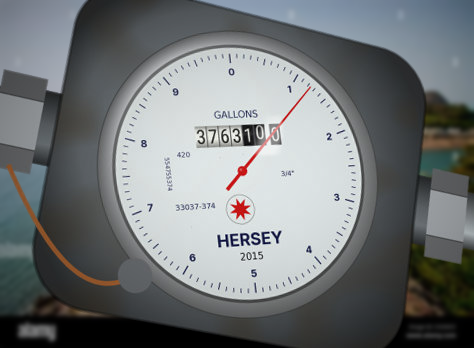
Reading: 3763101.2; gal
